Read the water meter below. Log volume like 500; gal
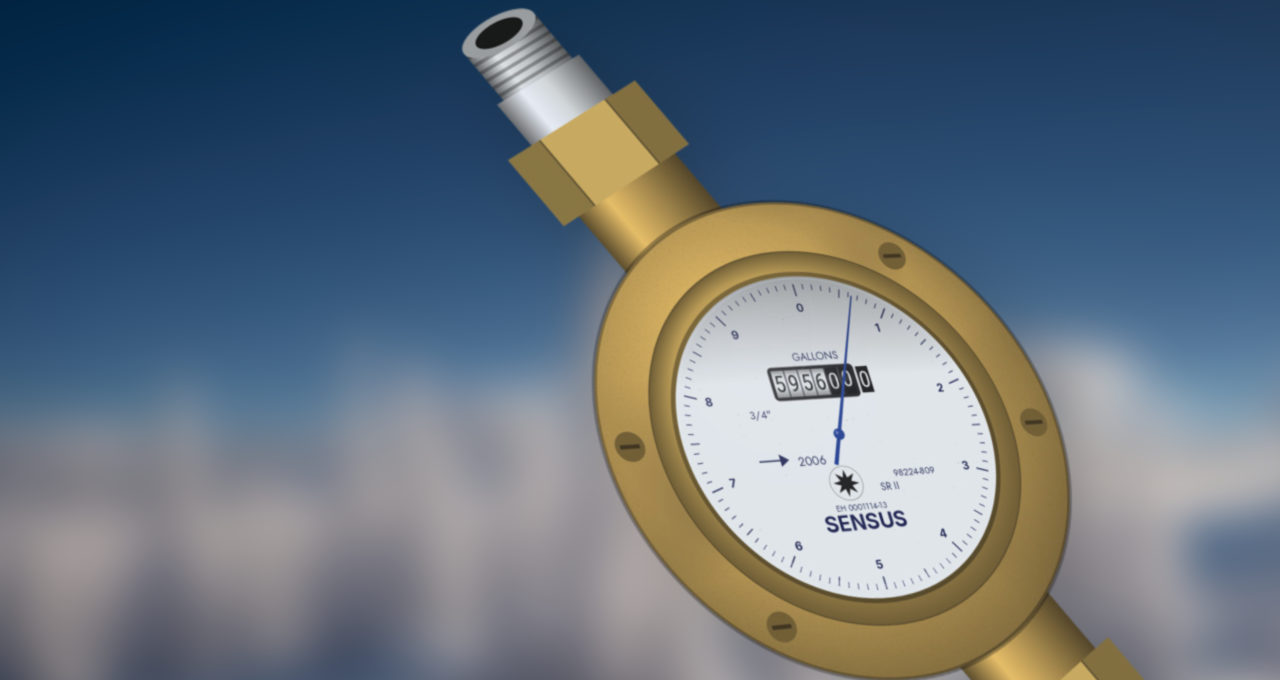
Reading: 5956000.6; gal
